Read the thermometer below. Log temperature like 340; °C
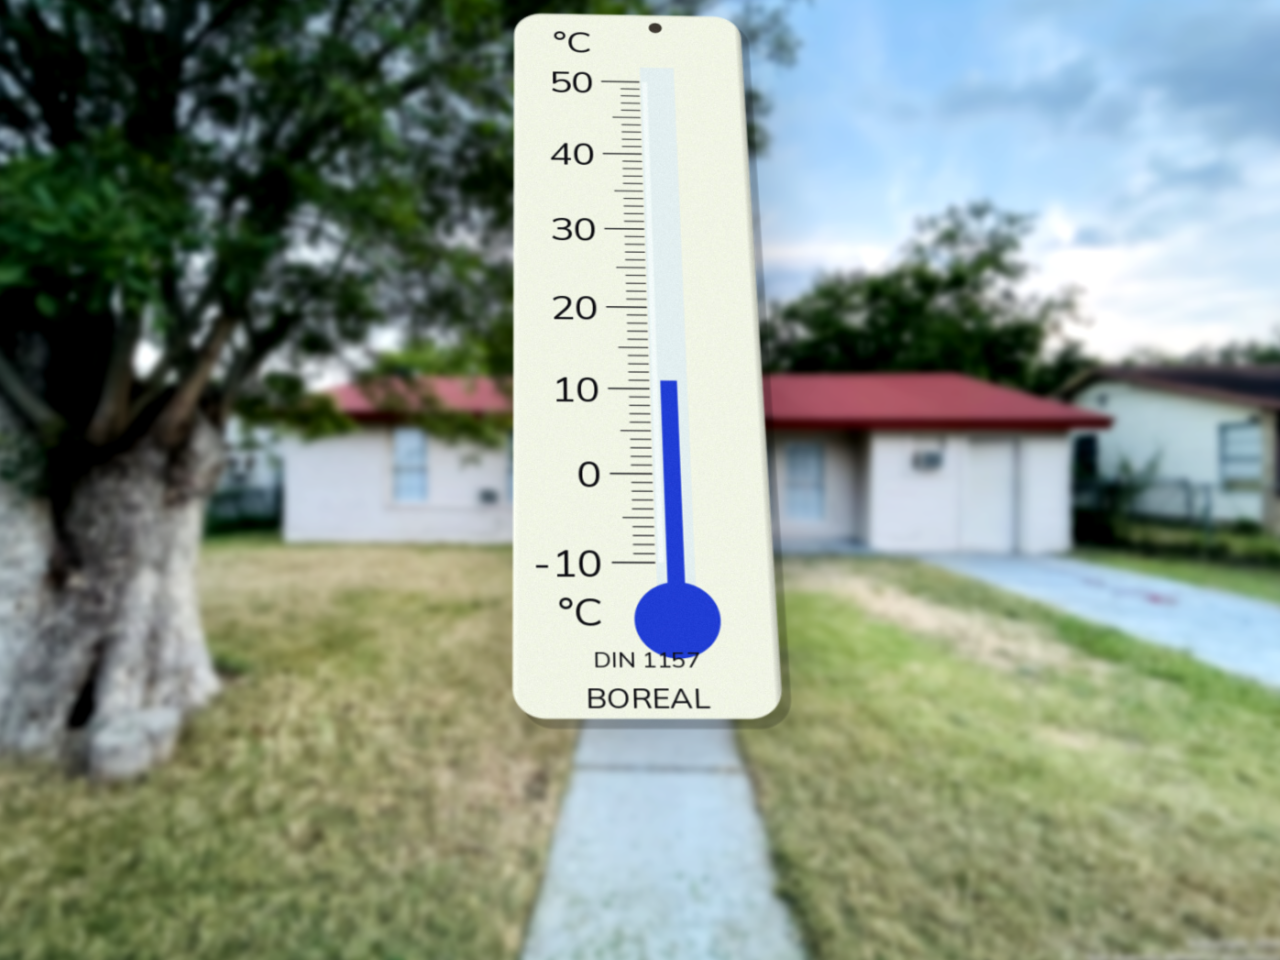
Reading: 11; °C
